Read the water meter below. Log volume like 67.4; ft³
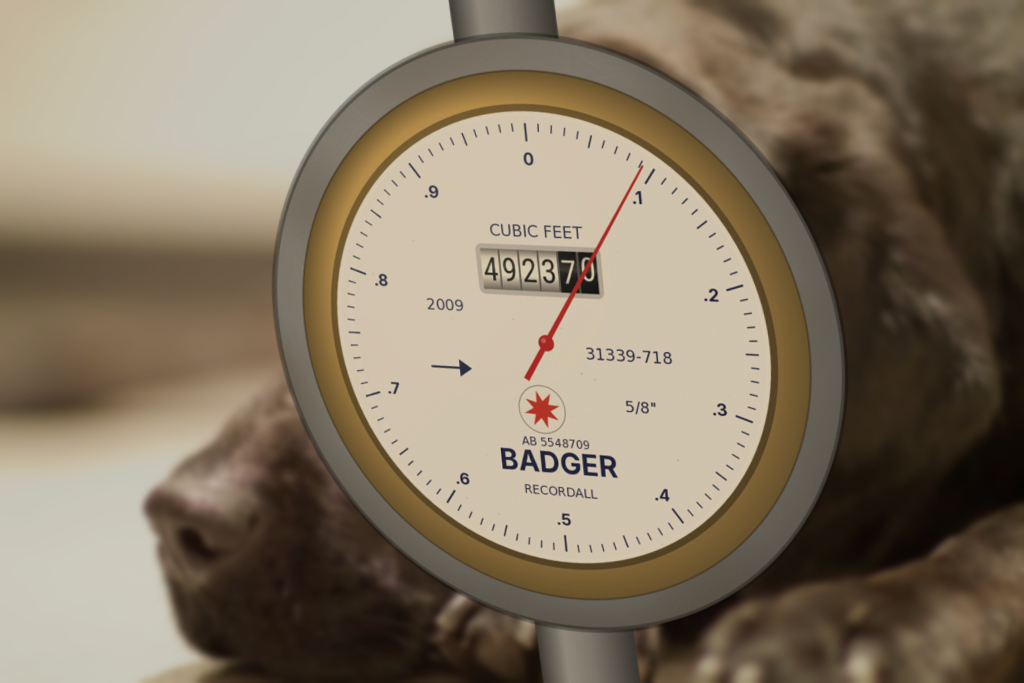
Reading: 492370.09; ft³
